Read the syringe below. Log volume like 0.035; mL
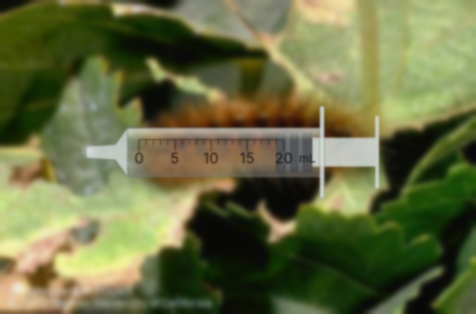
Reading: 19; mL
